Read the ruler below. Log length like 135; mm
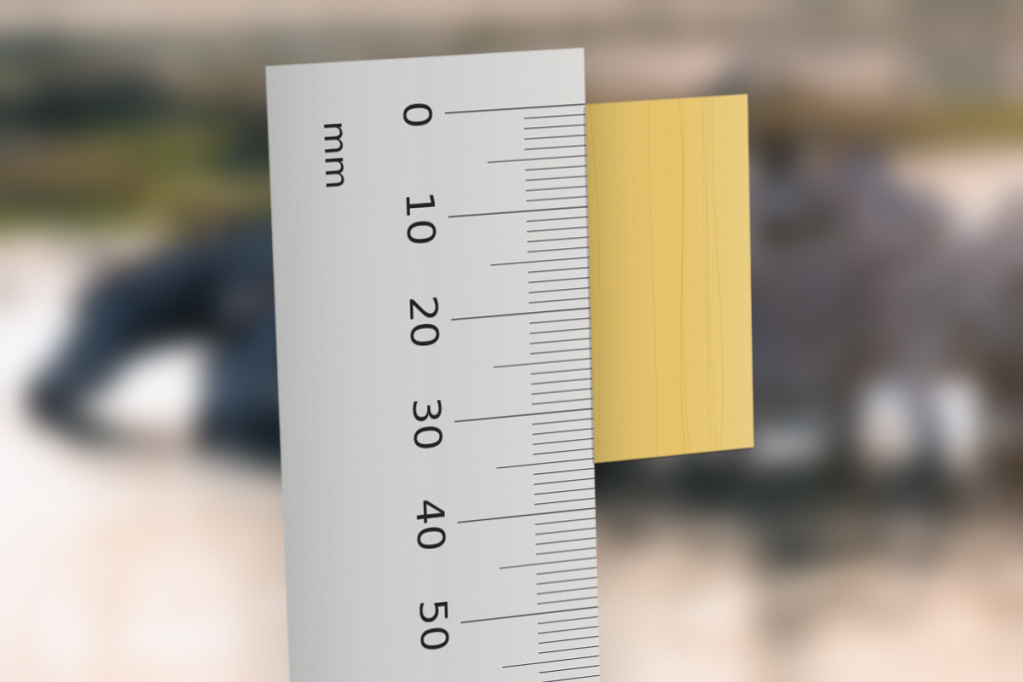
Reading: 35.5; mm
